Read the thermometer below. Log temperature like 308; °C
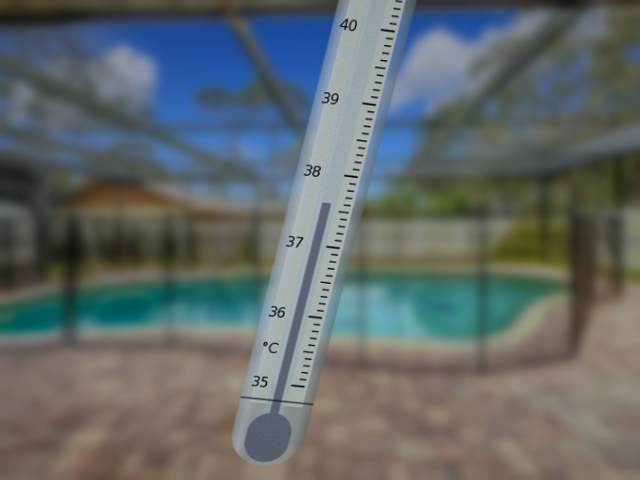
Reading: 37.6; °C
